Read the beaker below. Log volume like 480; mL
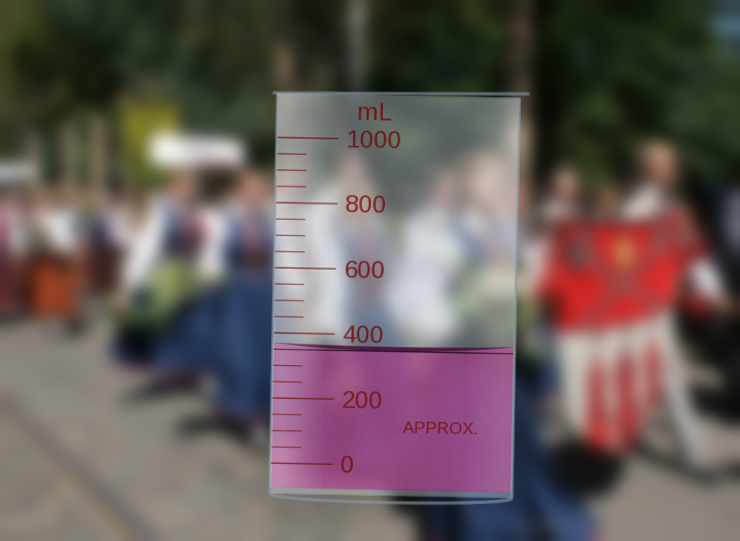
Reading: 350; mL
